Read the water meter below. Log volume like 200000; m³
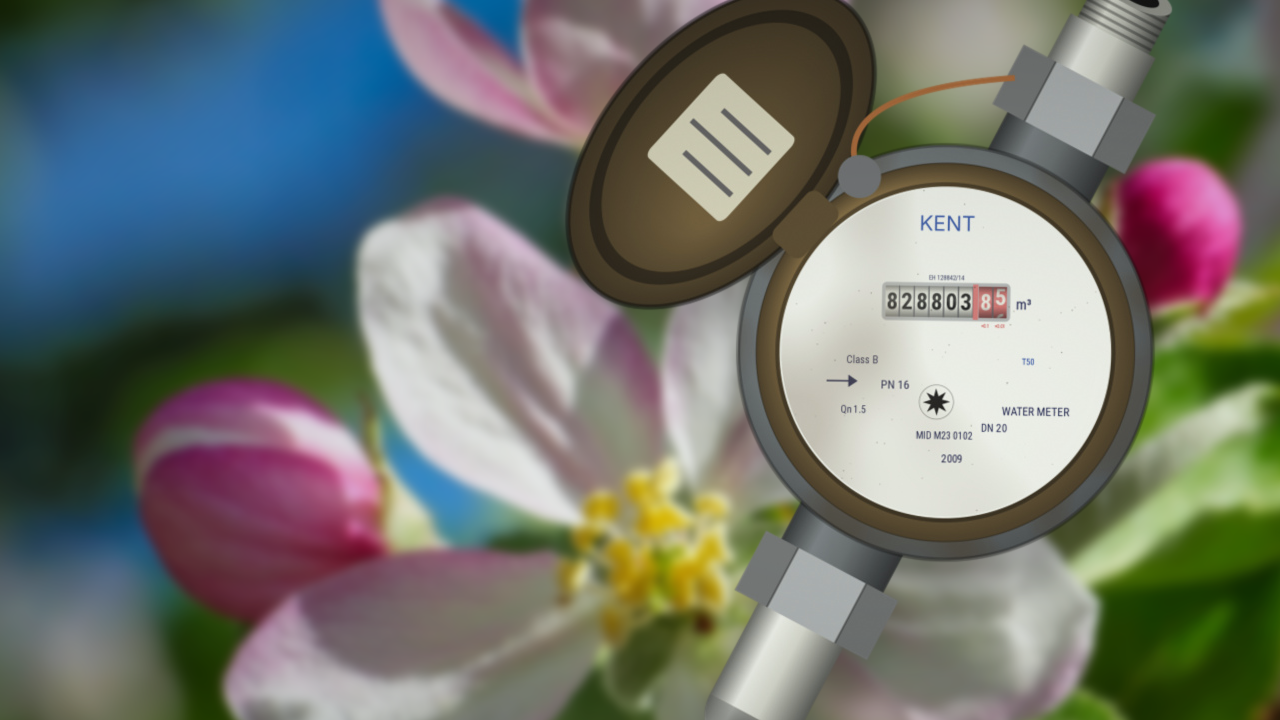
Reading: 828803.85; m³
